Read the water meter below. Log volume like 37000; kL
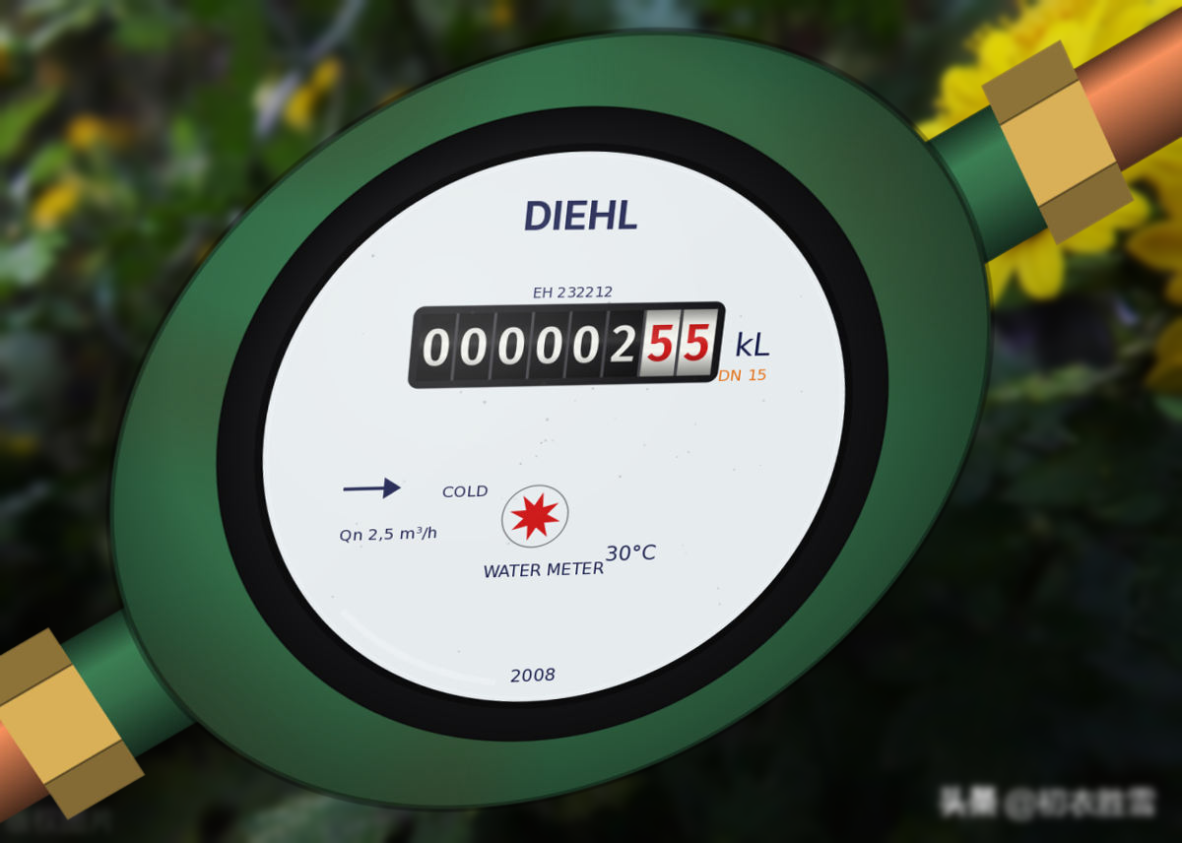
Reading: 2.55; kL
